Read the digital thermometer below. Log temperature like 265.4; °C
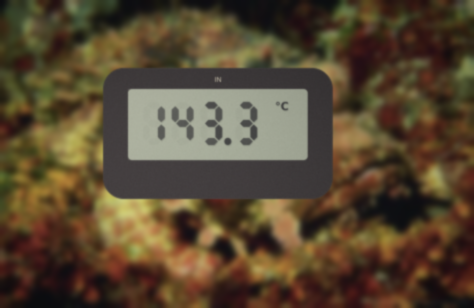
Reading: 143.3; °C
